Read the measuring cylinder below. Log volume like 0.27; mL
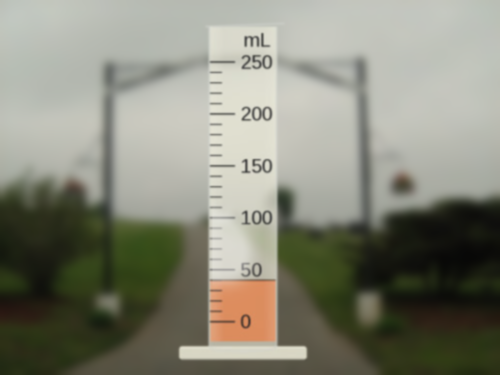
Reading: 40; mL
